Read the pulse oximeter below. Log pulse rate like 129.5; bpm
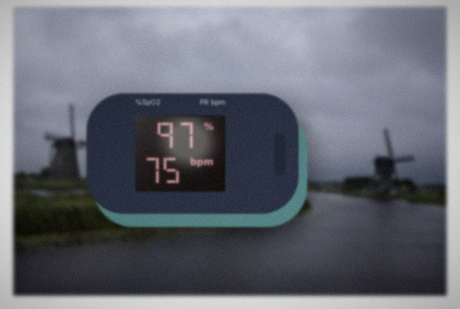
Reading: 75; bpm
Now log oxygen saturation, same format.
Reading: 97; %
